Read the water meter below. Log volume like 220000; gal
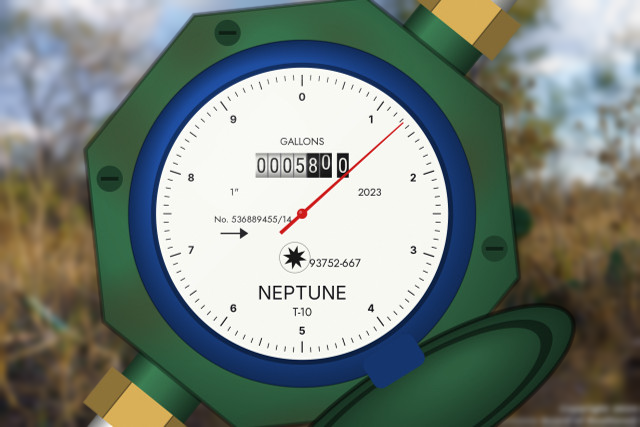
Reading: 5801.3; gal
